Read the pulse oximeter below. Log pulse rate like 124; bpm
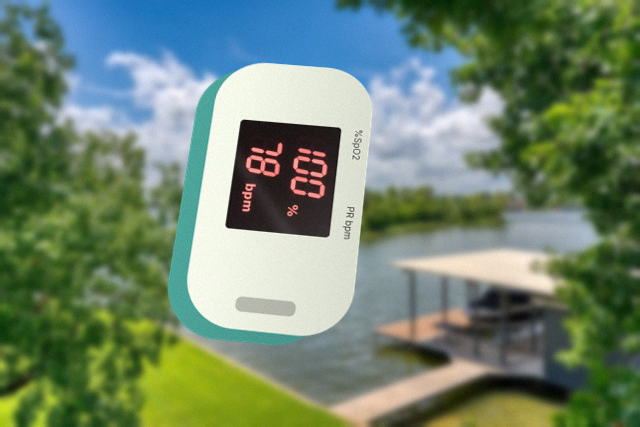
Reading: 78; bpm
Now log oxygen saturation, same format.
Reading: 100; %
